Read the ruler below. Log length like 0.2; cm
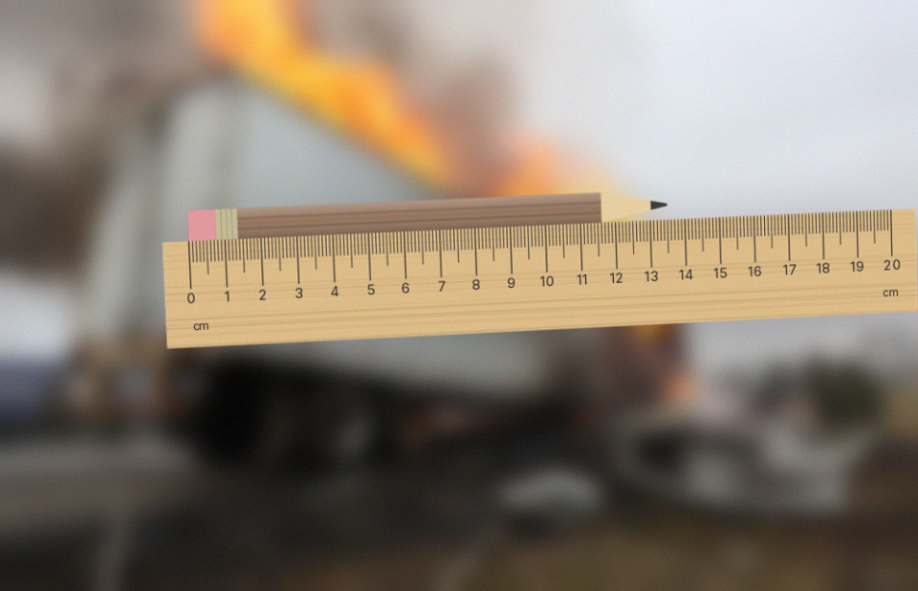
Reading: 13.5; cm
